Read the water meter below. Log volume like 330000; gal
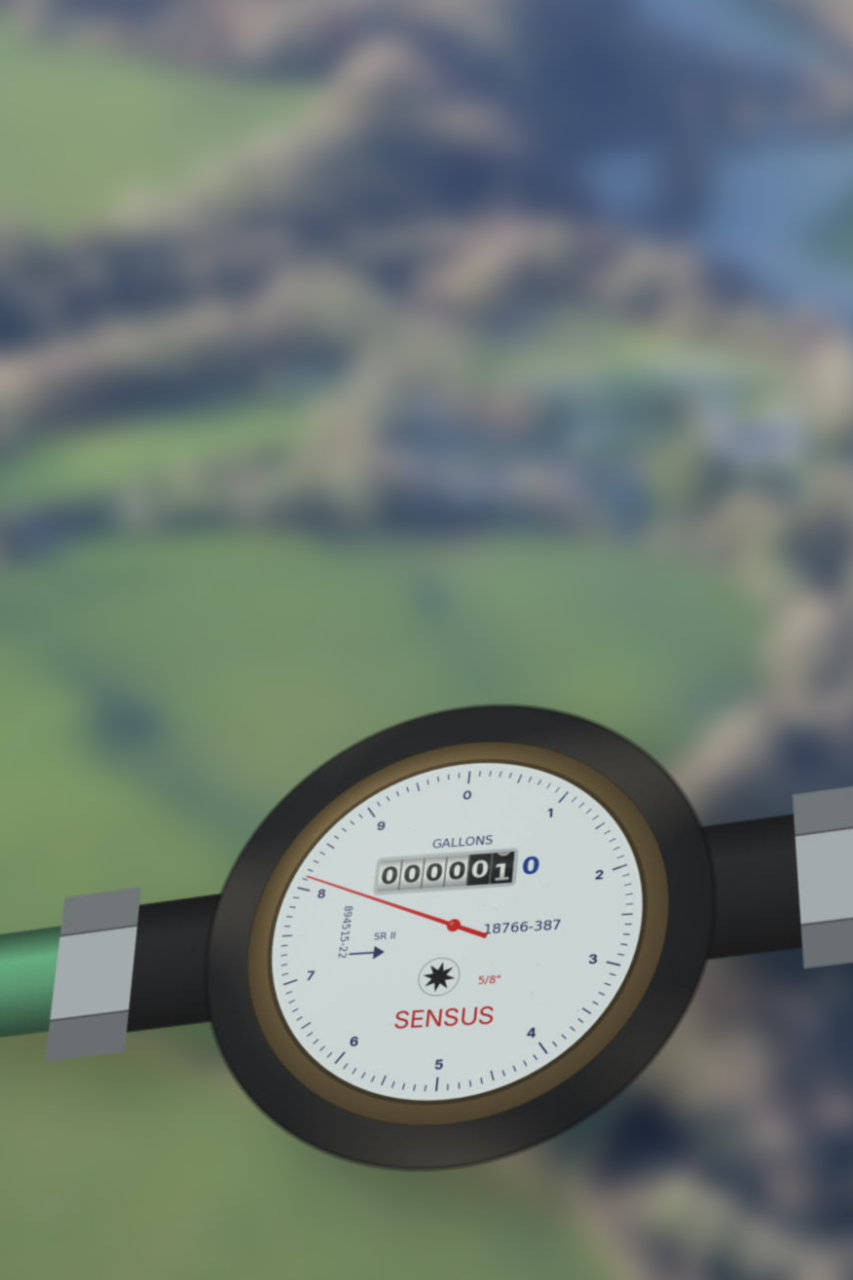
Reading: 8.1; gal
